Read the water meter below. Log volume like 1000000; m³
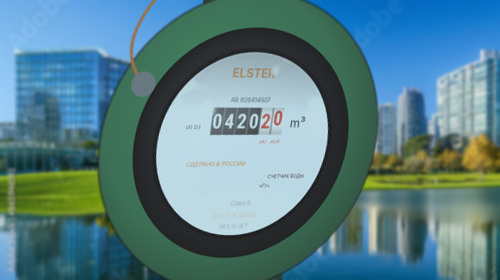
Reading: 420.20; m³
